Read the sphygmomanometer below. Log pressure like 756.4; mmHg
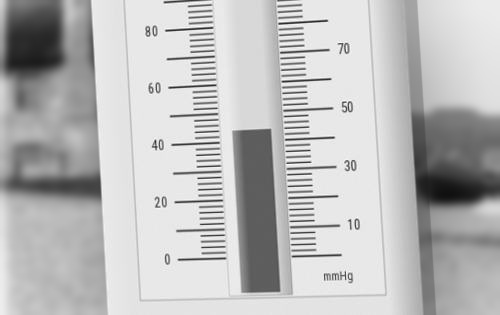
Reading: 44; mmHg
